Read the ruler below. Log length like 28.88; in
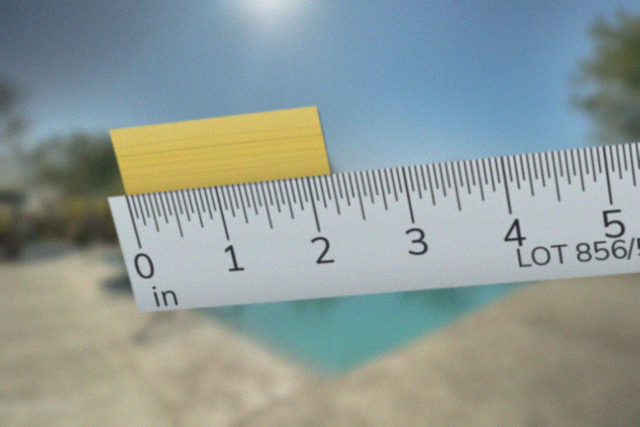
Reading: 2.25; in
